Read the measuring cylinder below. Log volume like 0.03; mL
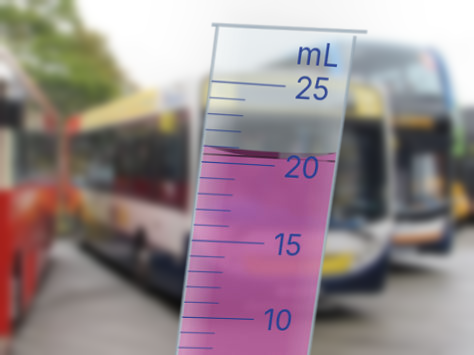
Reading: 20.5; mL
